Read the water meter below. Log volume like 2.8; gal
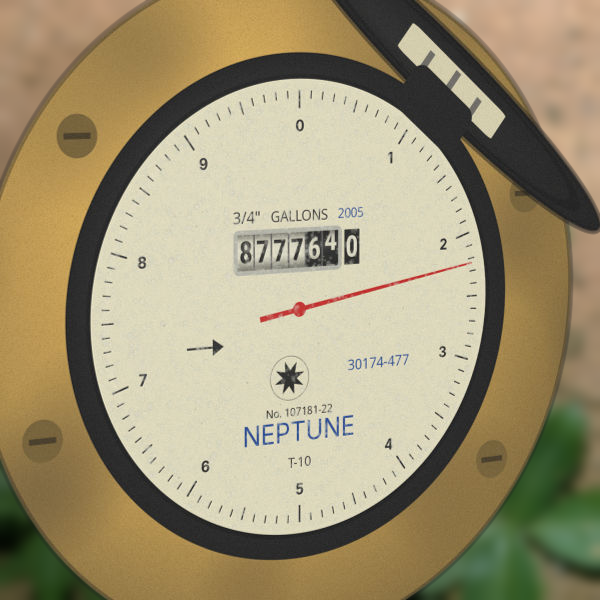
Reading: 8777642.2; gal
